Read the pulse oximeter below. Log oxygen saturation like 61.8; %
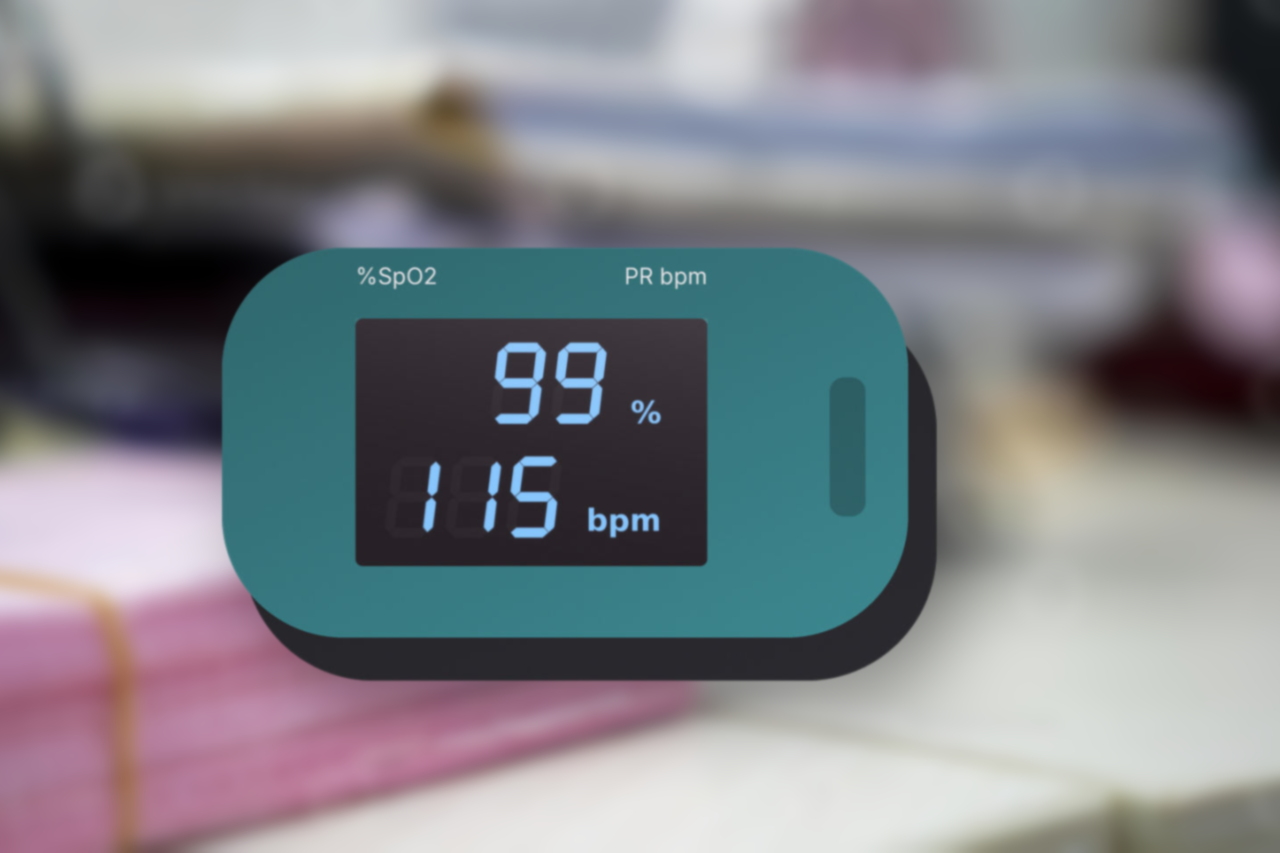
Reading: 99; %
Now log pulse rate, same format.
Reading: 115; bpm
